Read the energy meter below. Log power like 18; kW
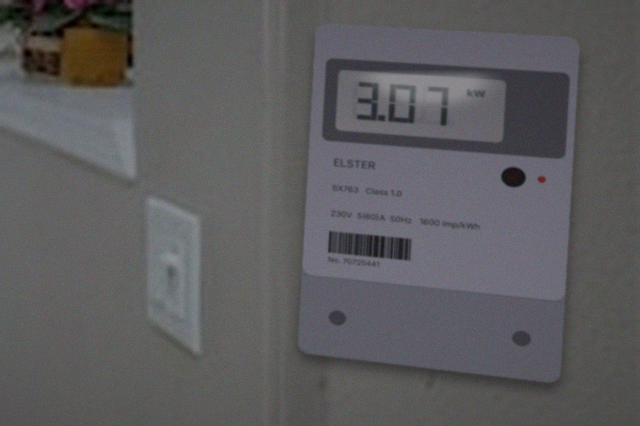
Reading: 3.07; kW
